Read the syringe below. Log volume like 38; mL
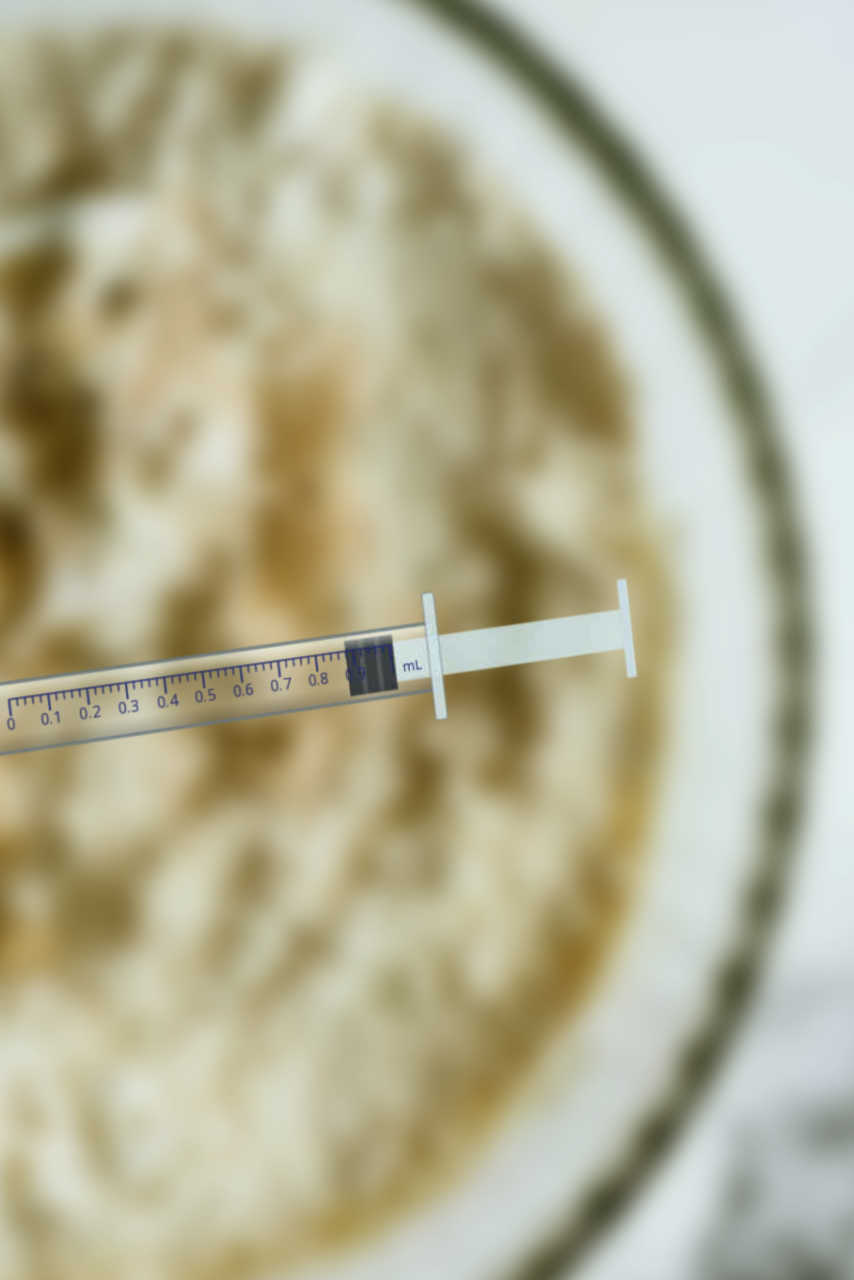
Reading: 0.88; mL
